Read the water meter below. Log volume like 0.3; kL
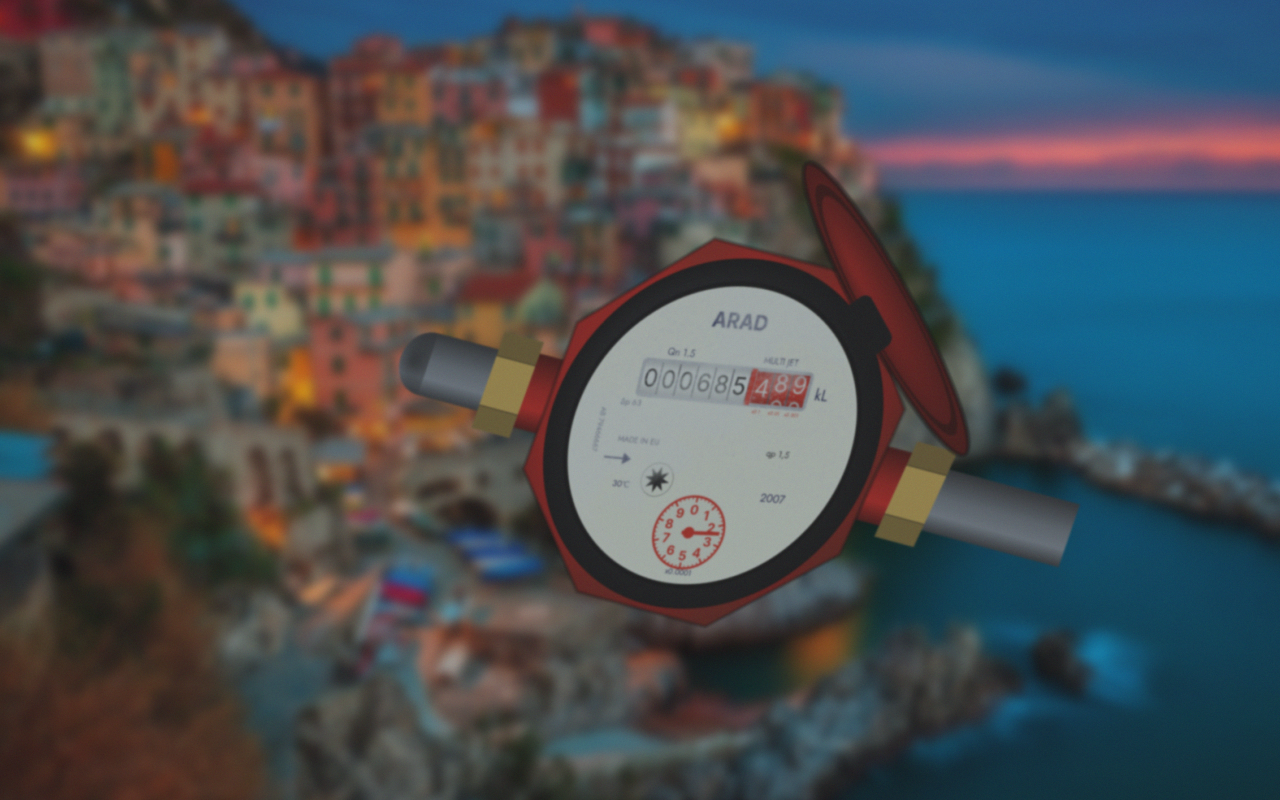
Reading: 685.4892; kL
